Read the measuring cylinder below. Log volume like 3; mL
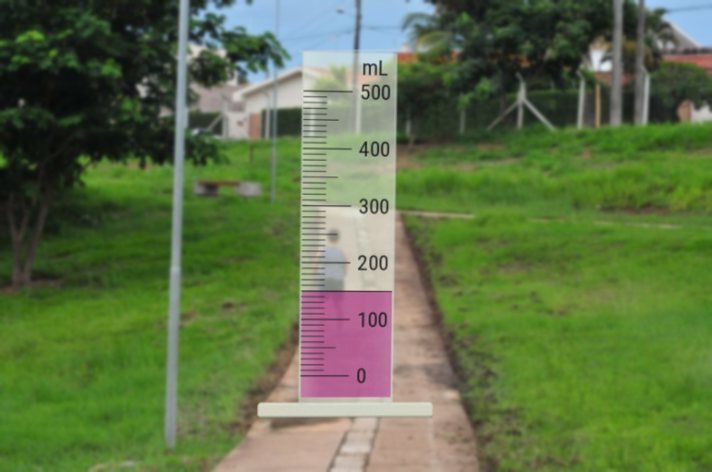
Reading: 150; mL
